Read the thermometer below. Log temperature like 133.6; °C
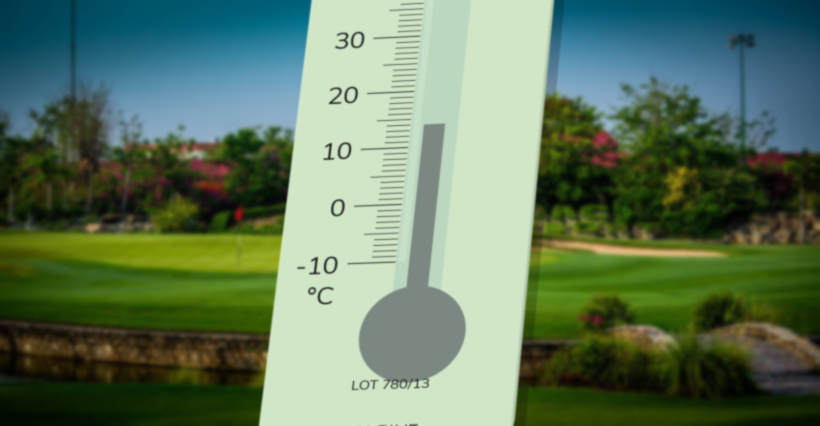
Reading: 14; °C
